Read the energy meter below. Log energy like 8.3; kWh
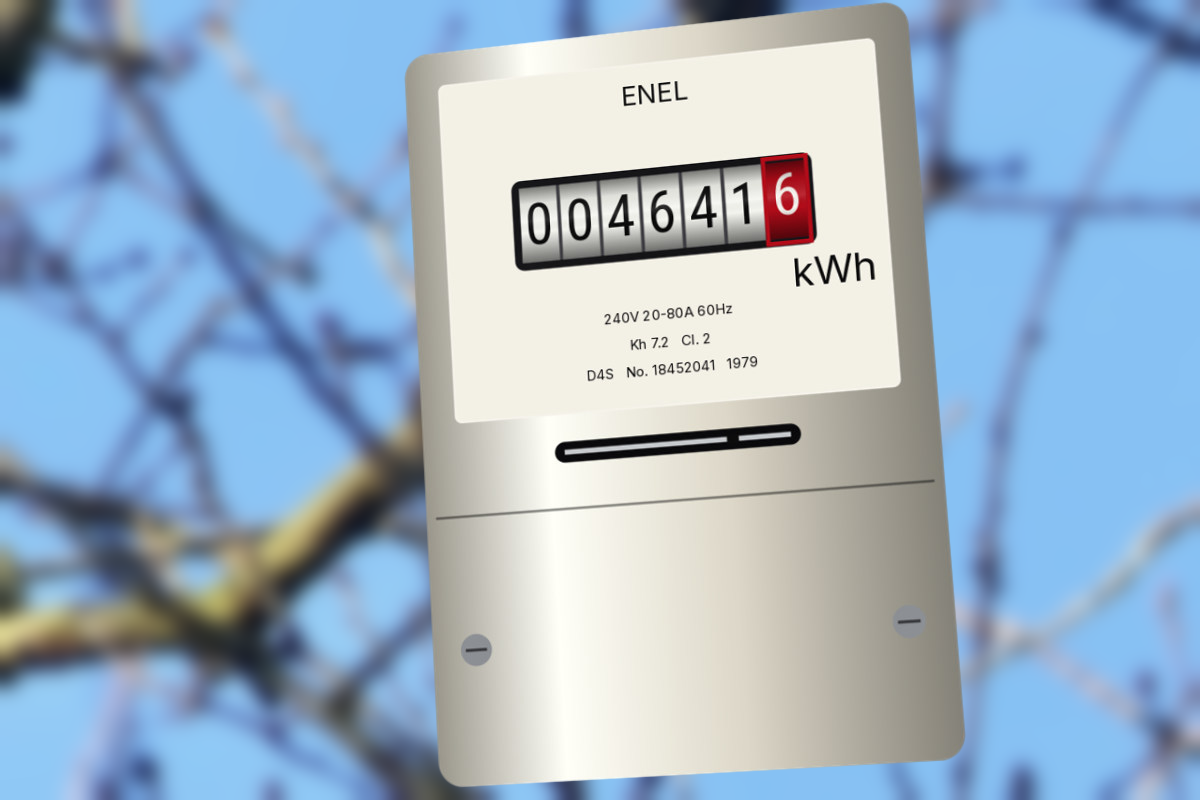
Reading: 4641.6; kWh
